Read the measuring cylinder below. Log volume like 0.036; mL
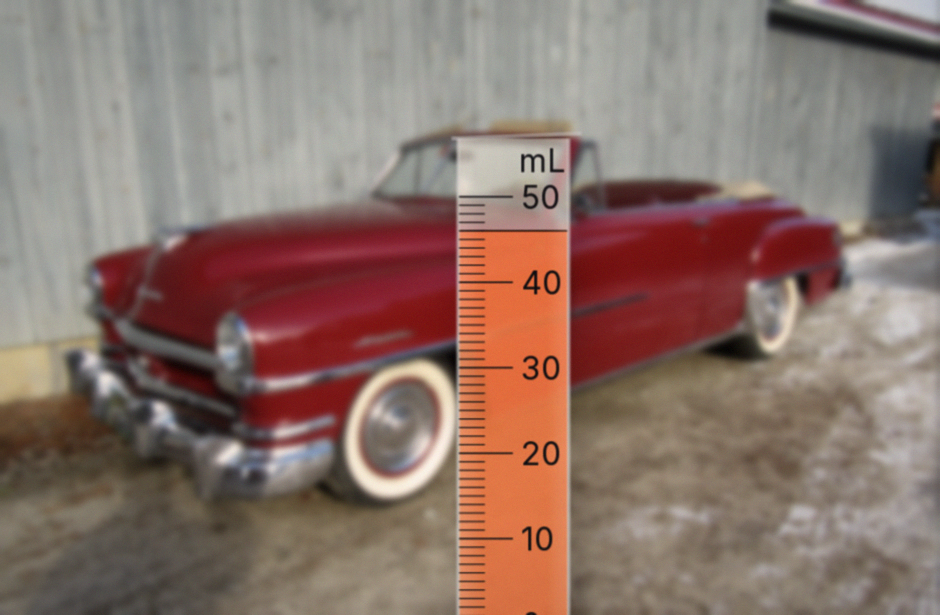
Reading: 46; mL
